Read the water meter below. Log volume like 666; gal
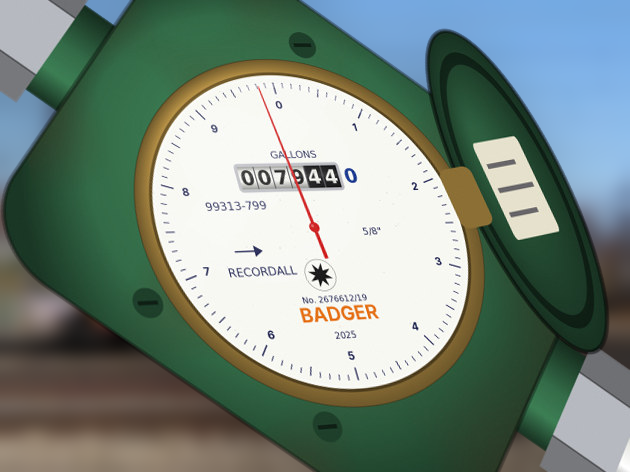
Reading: 79439.8; gal
